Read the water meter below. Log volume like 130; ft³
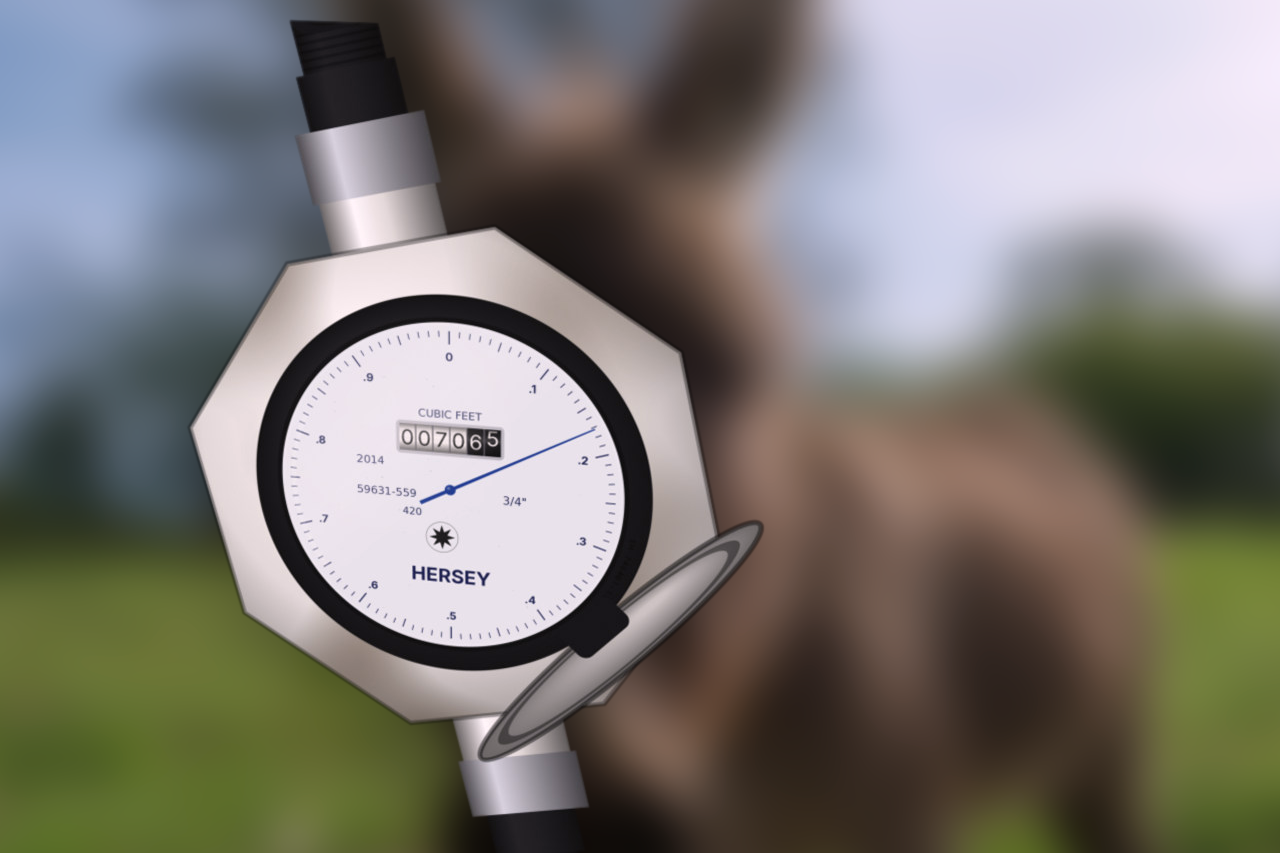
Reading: 7065.17; ft³
